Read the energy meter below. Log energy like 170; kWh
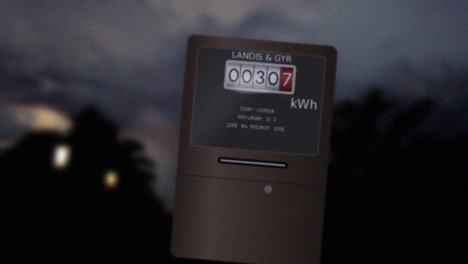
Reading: 30.7; kWh
